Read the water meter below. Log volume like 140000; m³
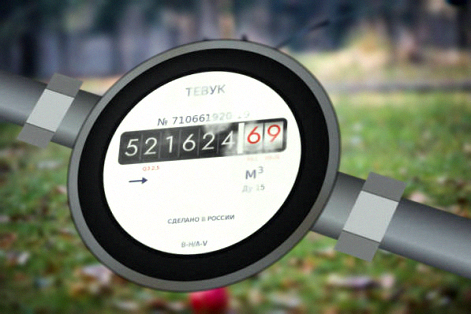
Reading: 521624.69; m³
